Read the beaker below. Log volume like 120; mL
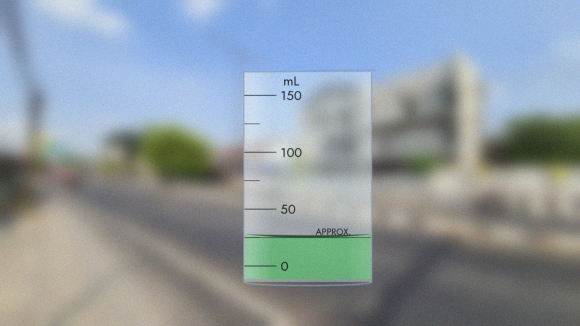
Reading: 25; mL
